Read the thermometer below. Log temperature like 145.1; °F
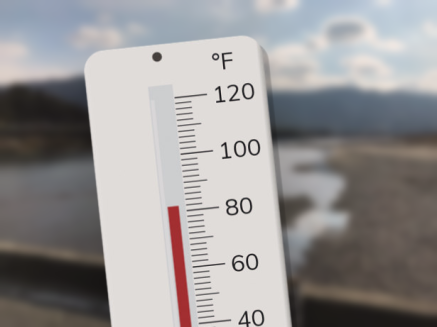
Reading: 82; °F
